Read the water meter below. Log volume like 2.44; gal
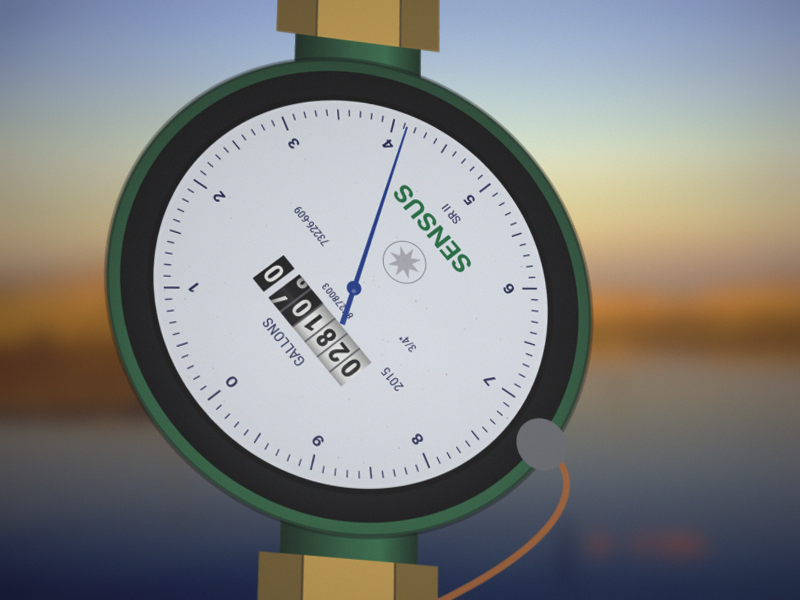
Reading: 281074.1; gal
